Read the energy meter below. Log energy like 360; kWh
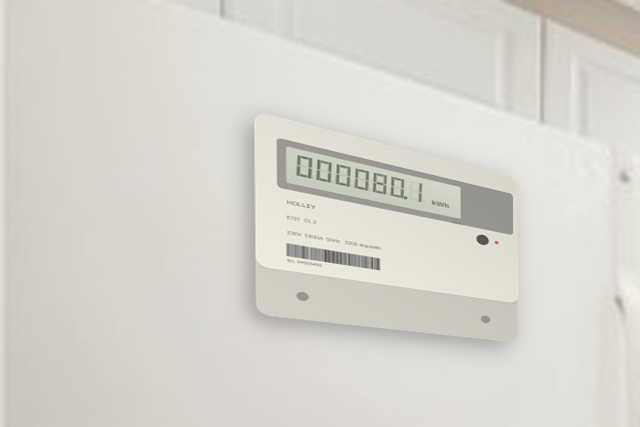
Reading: 80.1; kWh
